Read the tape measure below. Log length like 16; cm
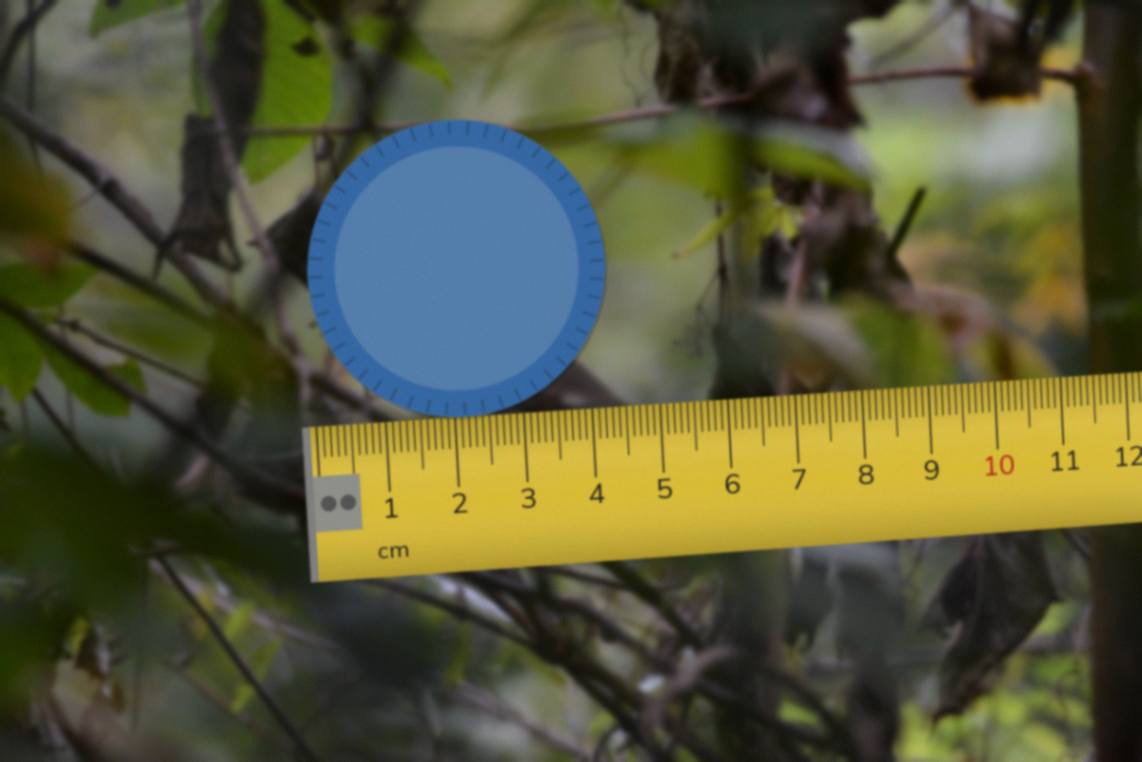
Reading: 4.3; cm
